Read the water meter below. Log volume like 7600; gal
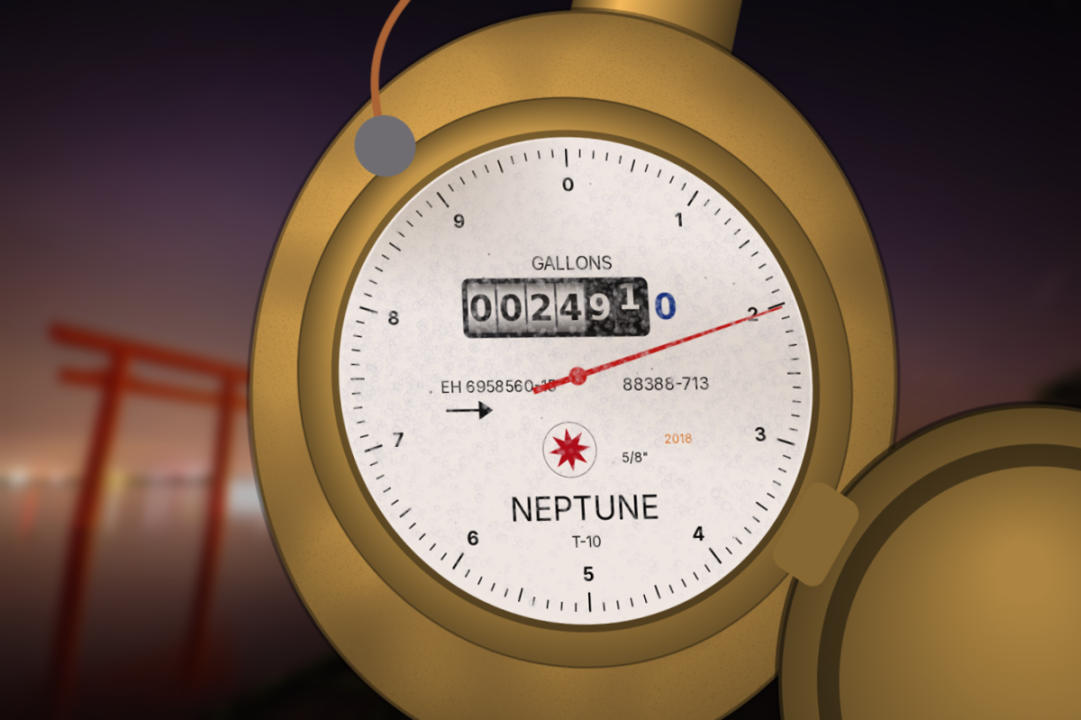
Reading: 24912.0; gal
